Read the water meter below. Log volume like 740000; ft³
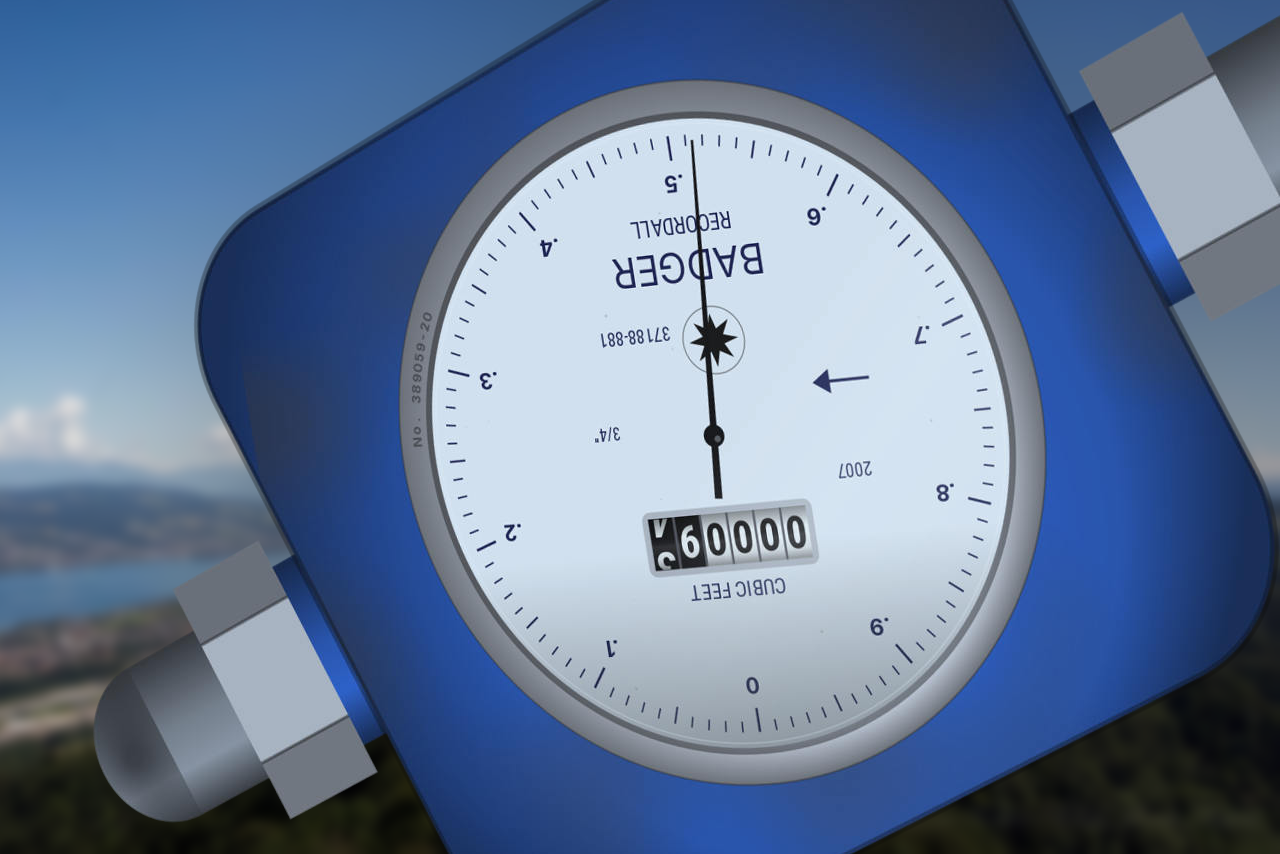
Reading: 93.51; ft³
